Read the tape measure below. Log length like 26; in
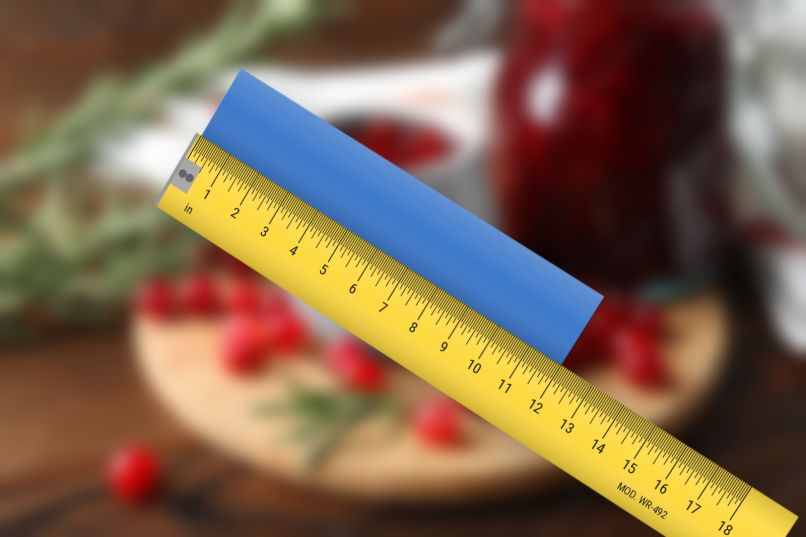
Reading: 12; in
